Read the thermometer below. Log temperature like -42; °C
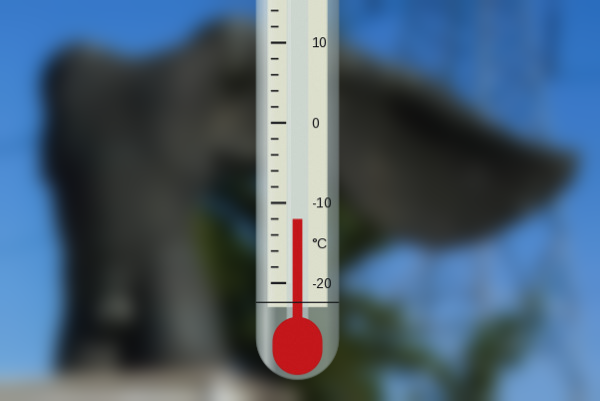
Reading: -12; °C
